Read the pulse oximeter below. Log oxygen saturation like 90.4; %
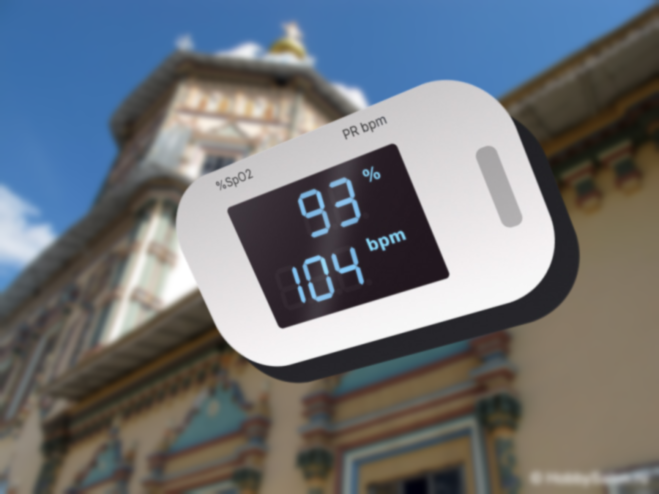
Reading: 93; %
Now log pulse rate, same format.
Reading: 104; bpm
